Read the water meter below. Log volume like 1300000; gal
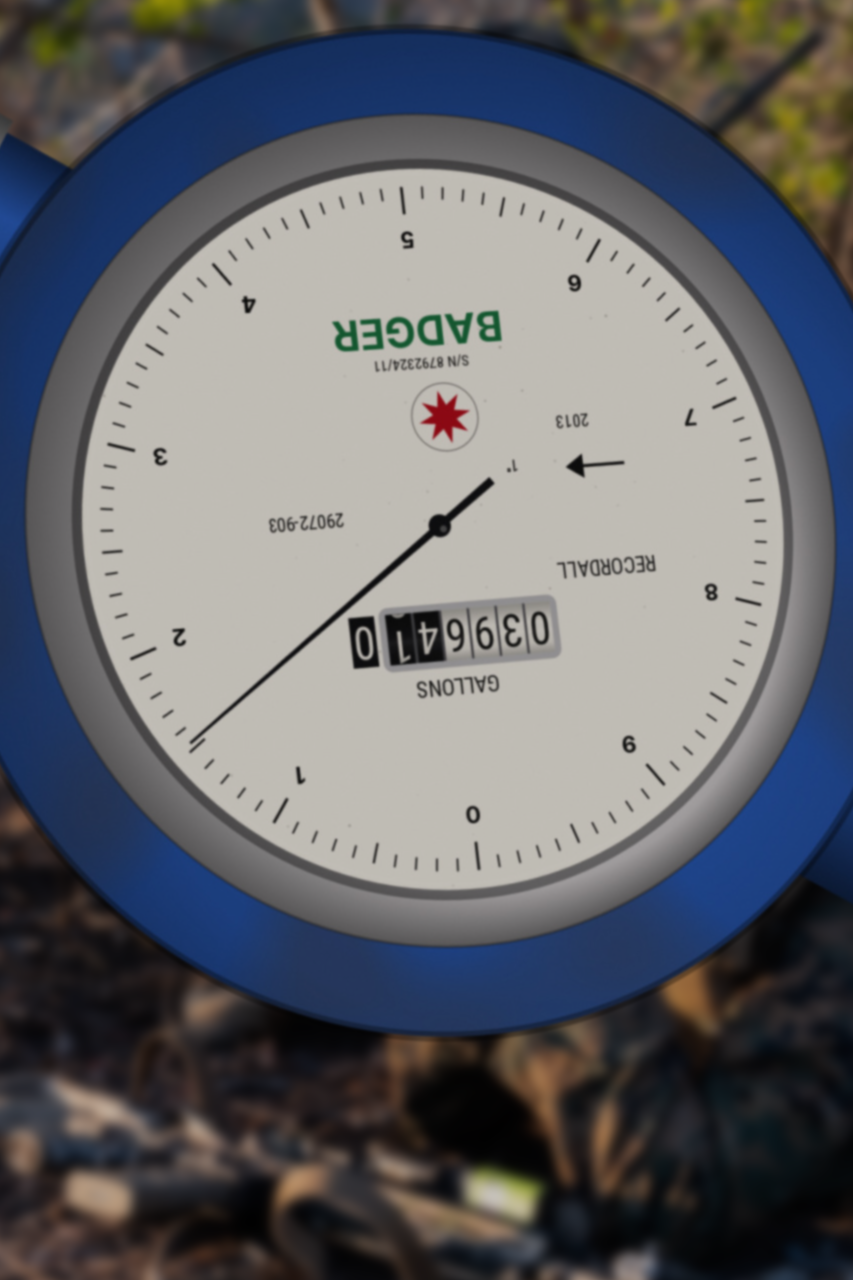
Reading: 396411.5; gal
